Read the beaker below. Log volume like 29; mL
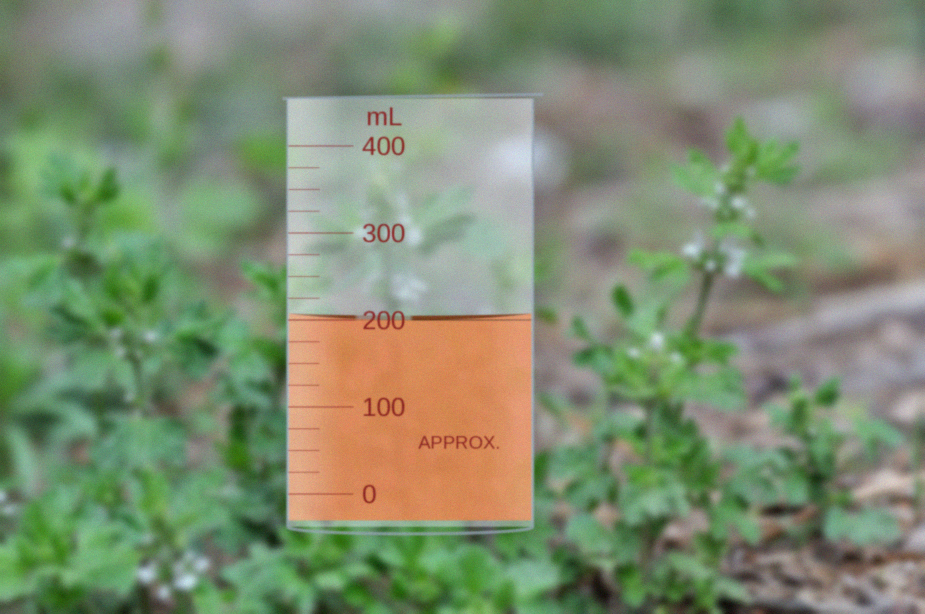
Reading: 200; mL
